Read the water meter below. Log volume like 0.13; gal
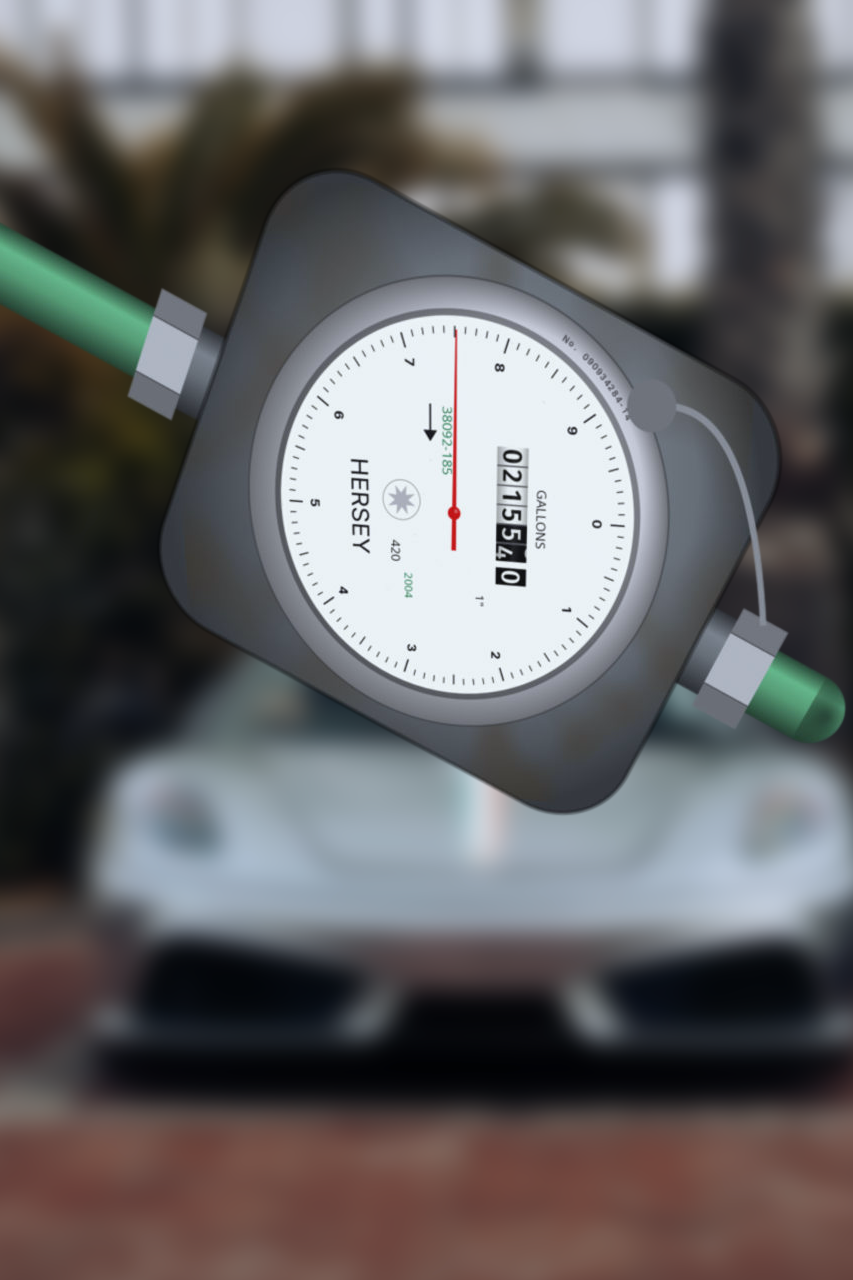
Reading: 215537.5; gal
